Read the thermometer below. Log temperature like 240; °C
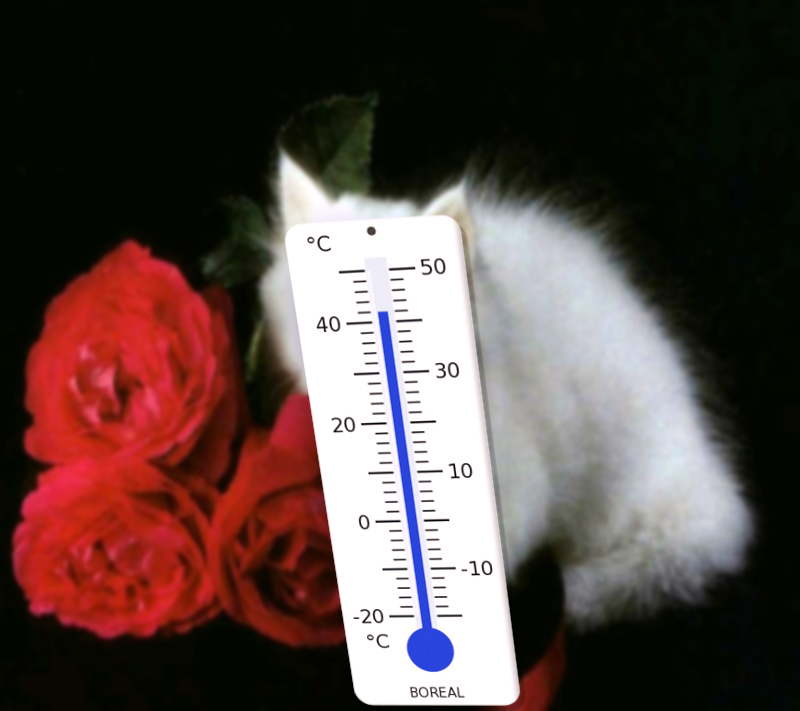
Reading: 42; °C
